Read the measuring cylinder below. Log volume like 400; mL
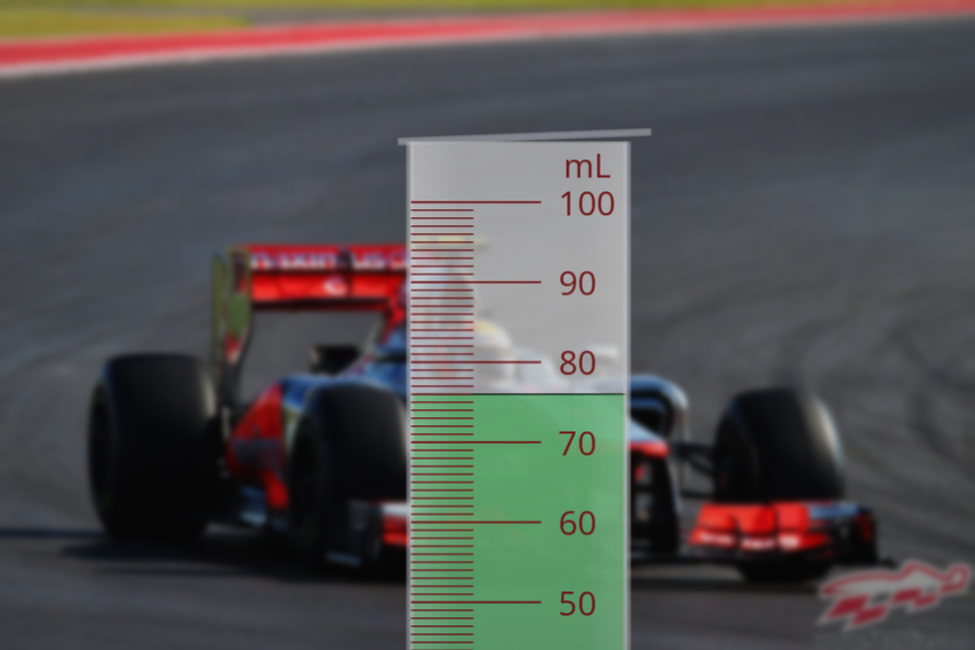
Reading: 76; mL
